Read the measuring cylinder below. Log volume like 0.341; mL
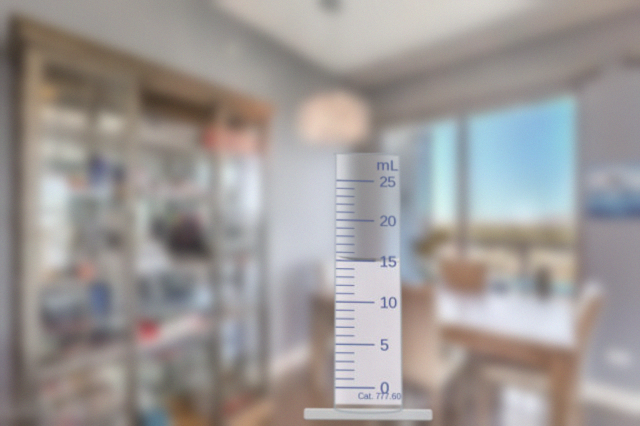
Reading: 15; mL
